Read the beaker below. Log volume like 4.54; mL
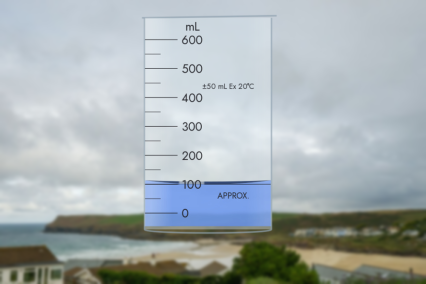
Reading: 100; mL
